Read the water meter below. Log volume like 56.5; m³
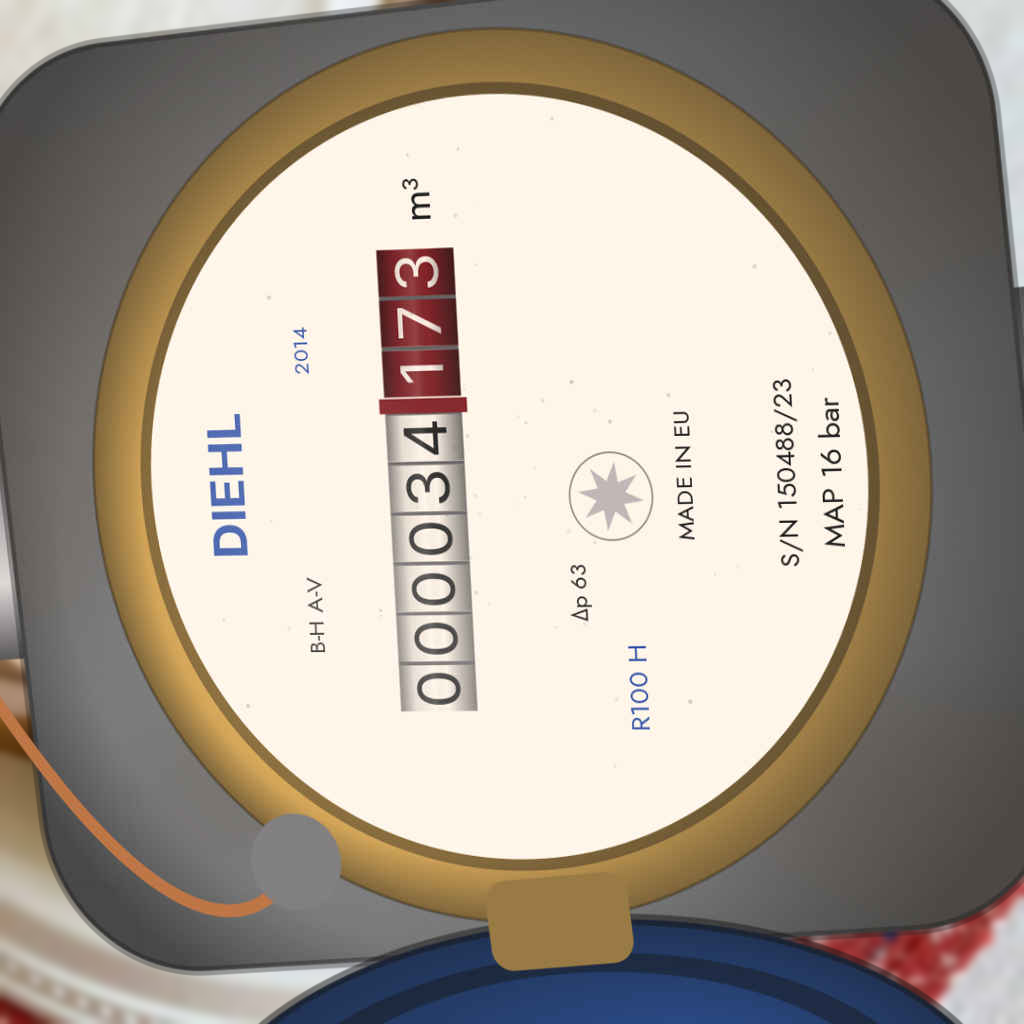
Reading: 34.173; m³
